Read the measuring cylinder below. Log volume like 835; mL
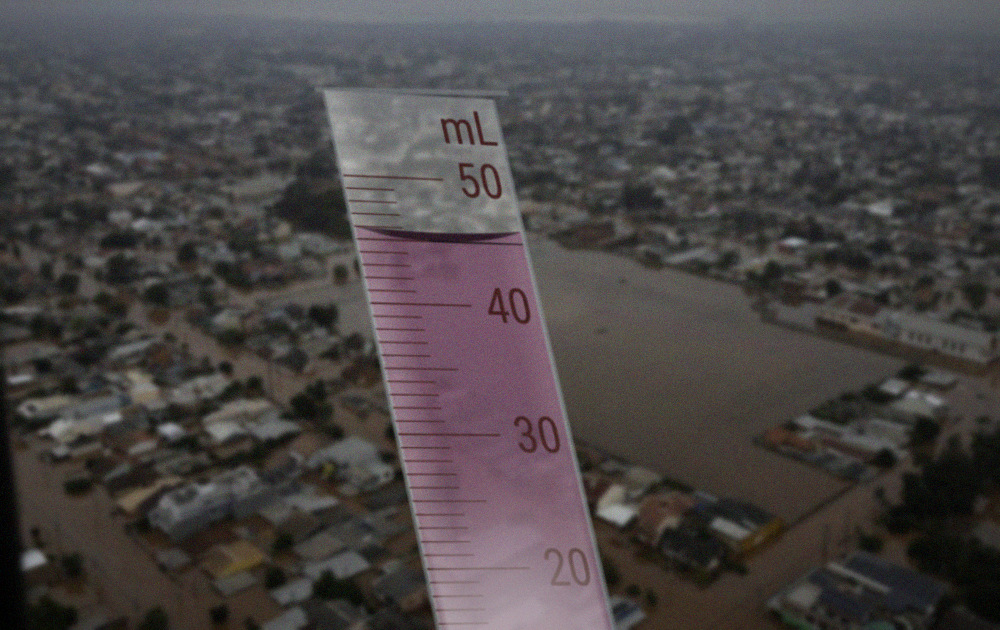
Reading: 45; mL
